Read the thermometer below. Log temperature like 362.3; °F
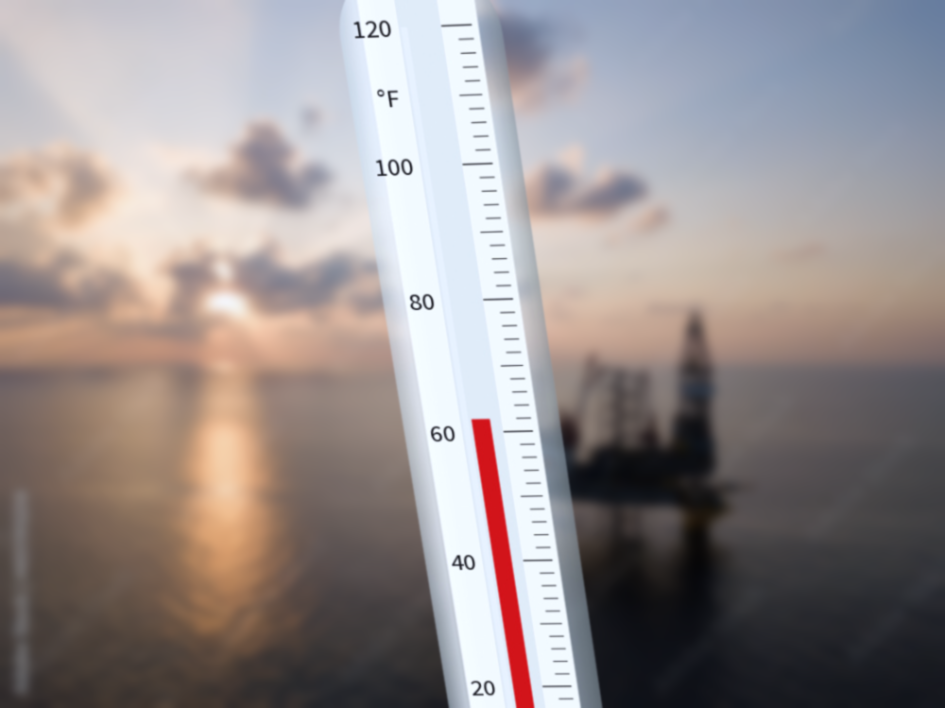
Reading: 62; °F
